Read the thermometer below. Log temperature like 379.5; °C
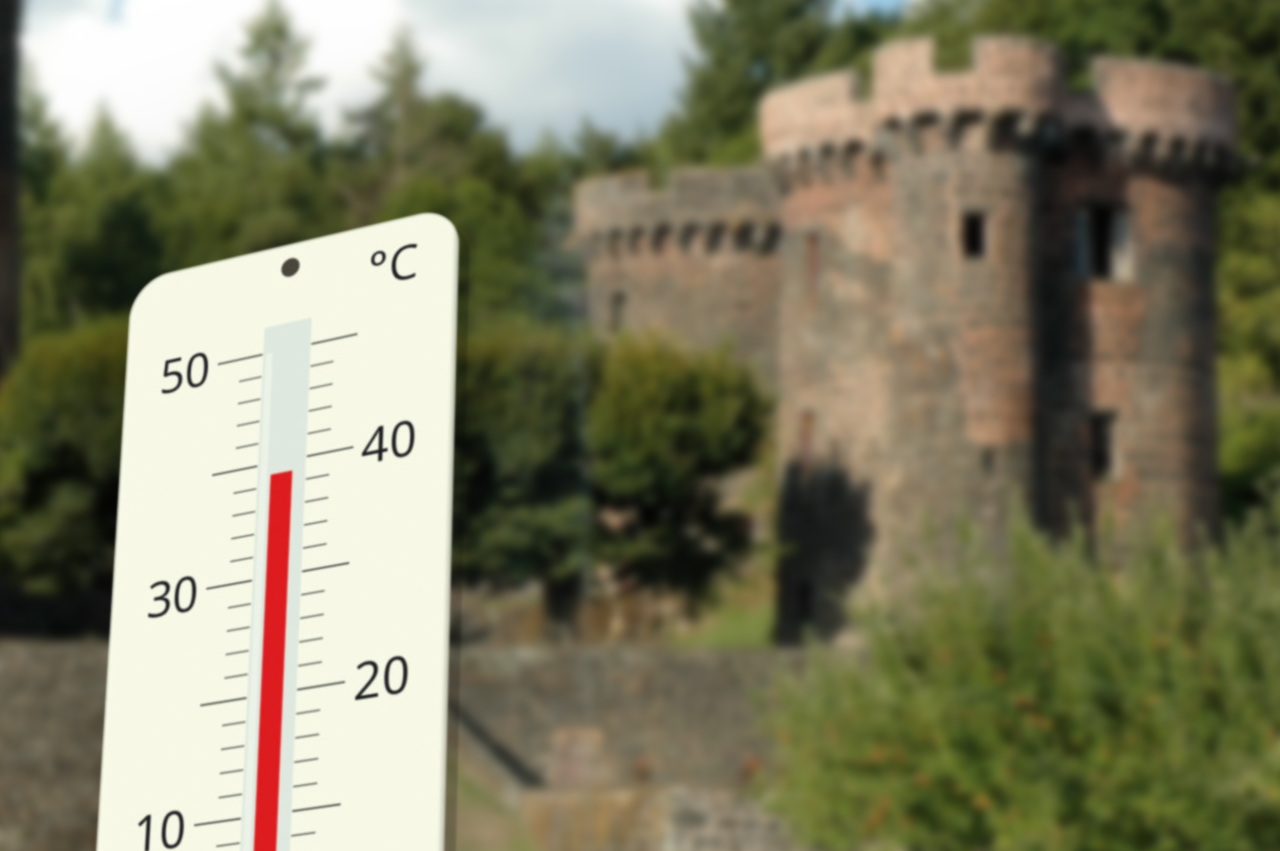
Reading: 39; °C
